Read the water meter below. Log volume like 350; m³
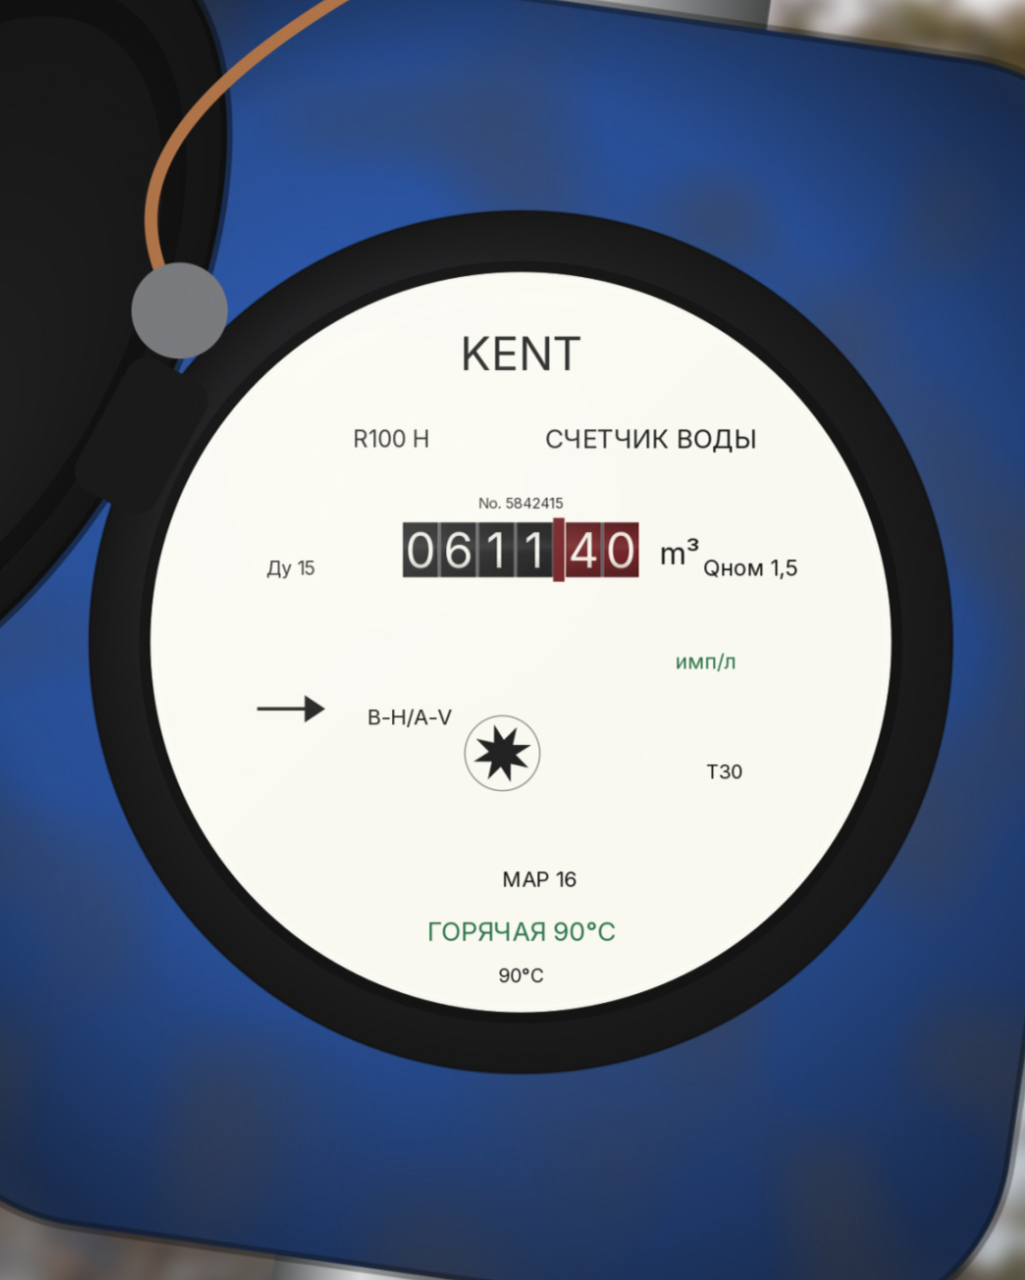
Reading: 611.40; m³
